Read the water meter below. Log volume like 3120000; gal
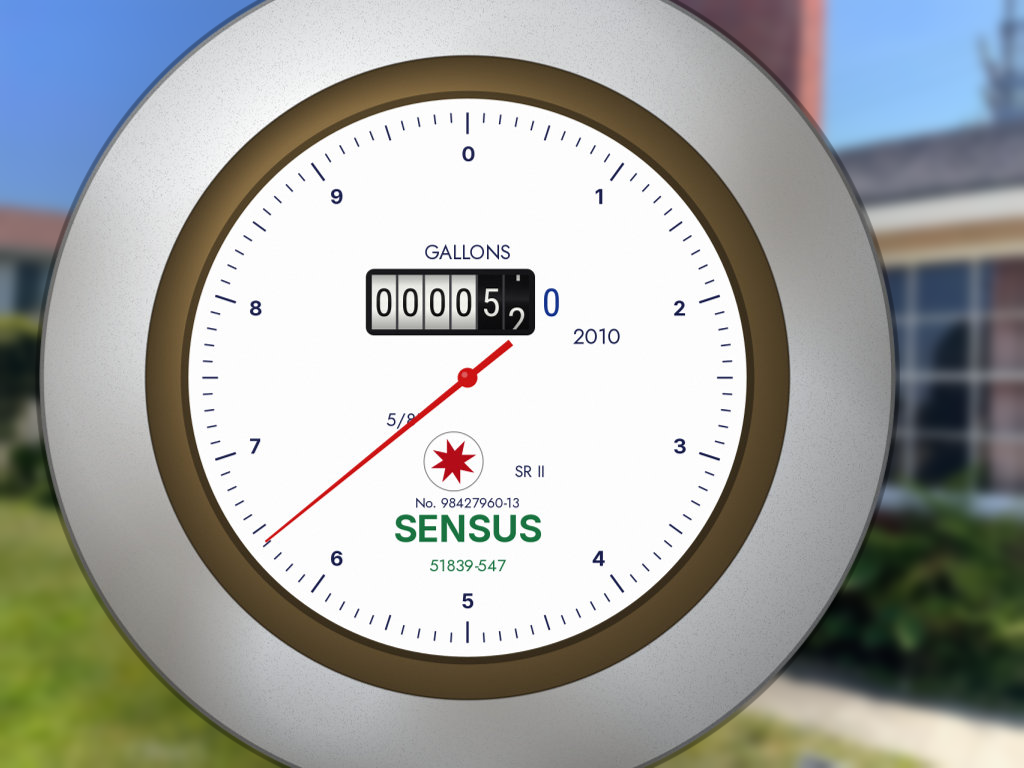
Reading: 516.4; gal
